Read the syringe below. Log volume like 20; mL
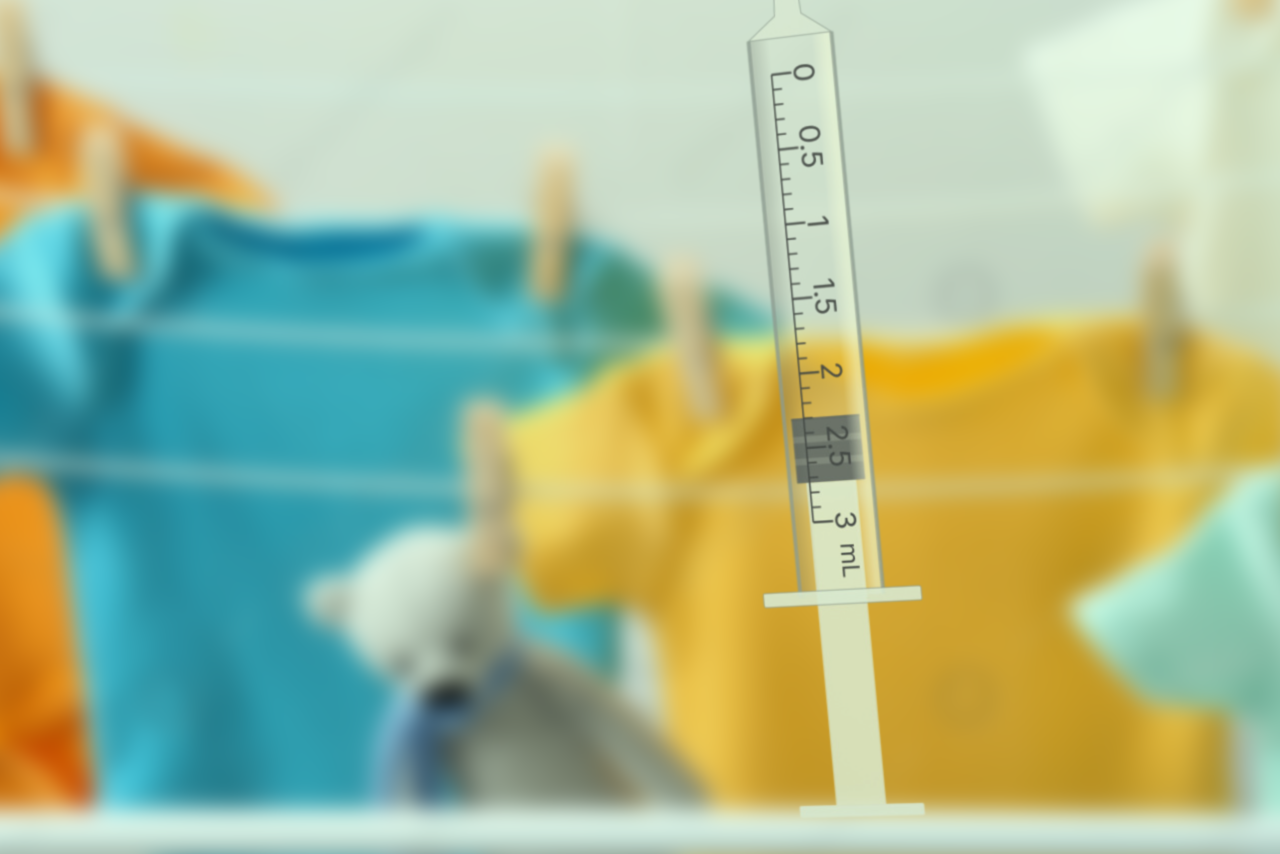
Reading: 2.3; mL
